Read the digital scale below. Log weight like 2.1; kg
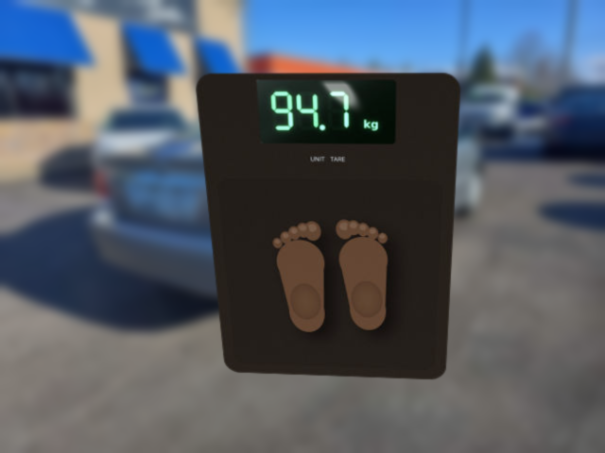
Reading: 94.7; kg
